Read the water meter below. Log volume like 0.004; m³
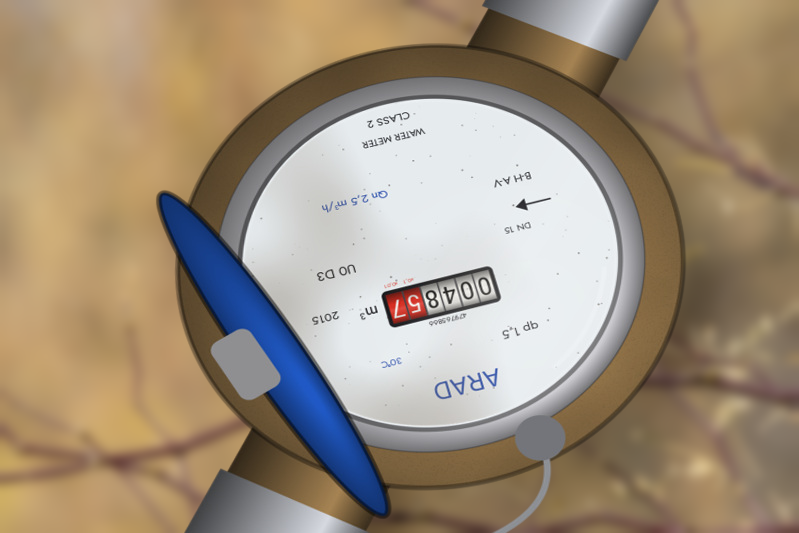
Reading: 48.57; m³
